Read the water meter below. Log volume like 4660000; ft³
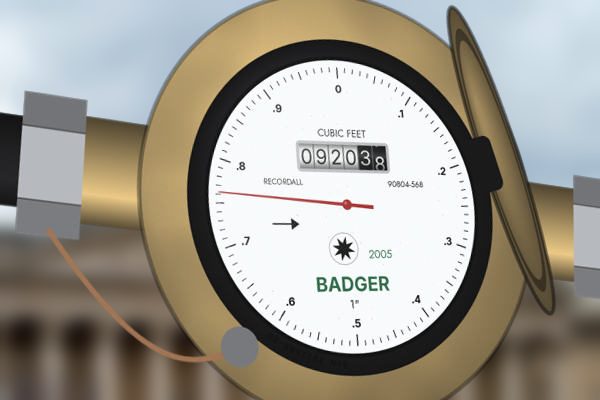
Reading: 92037.76; ft³
